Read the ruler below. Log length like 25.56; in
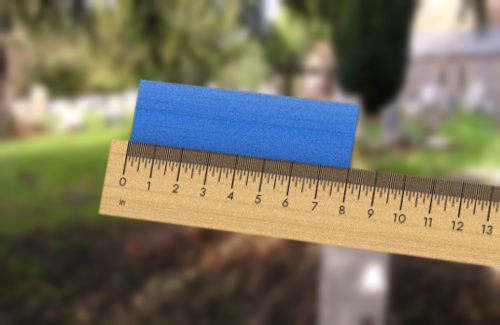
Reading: 8; in
